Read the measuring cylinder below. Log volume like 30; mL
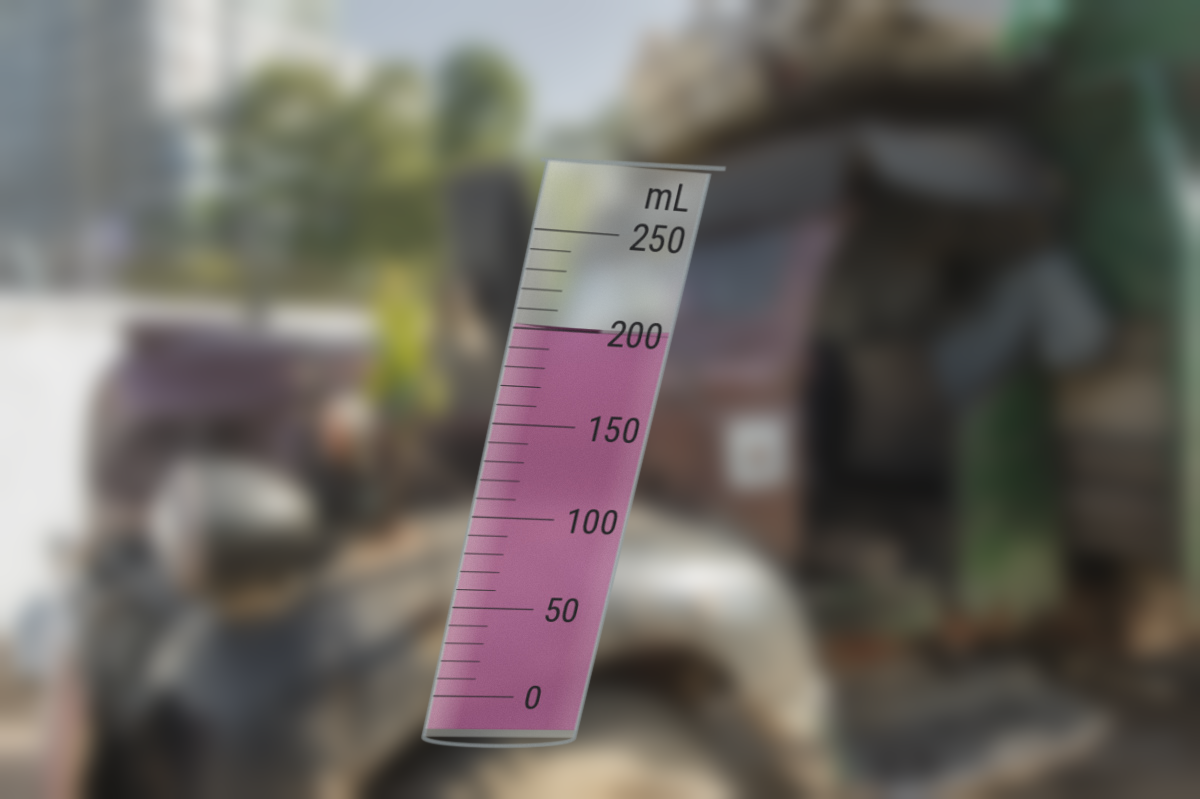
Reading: 200; mL
